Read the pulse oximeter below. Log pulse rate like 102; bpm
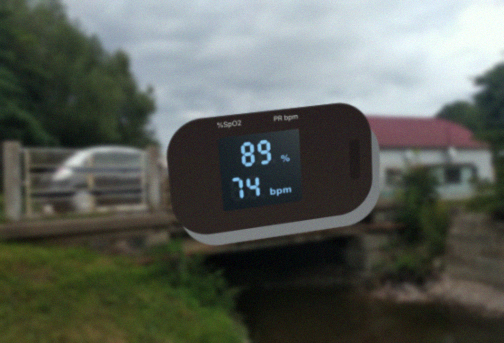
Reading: 74; bpm
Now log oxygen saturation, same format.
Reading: 89; %
